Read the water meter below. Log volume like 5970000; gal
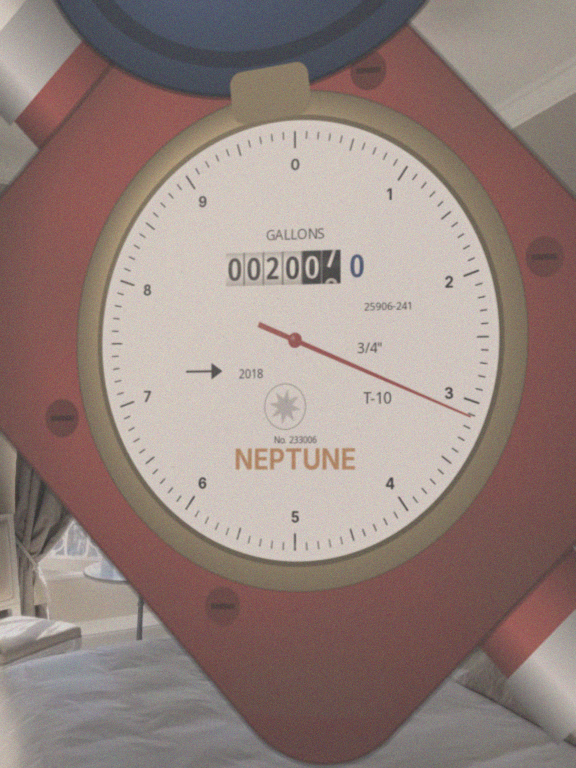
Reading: 20073.1; gal
